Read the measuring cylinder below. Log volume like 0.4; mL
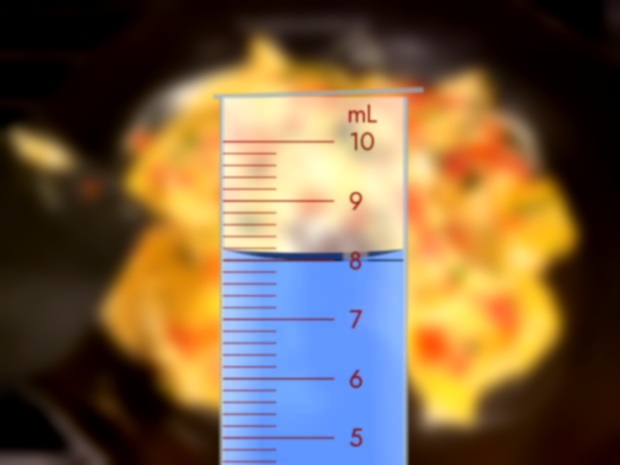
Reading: 8; mL
